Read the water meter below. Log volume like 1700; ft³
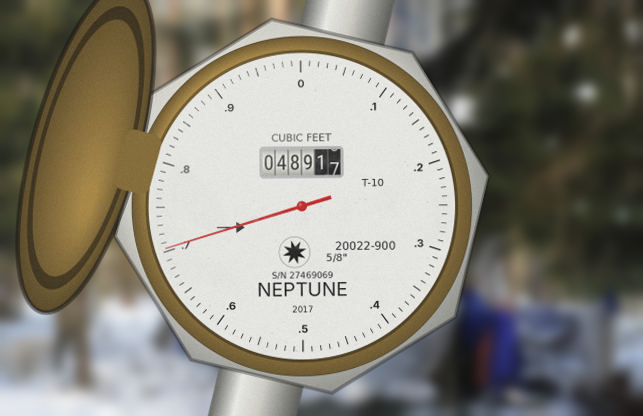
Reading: 48916.70; ft³
